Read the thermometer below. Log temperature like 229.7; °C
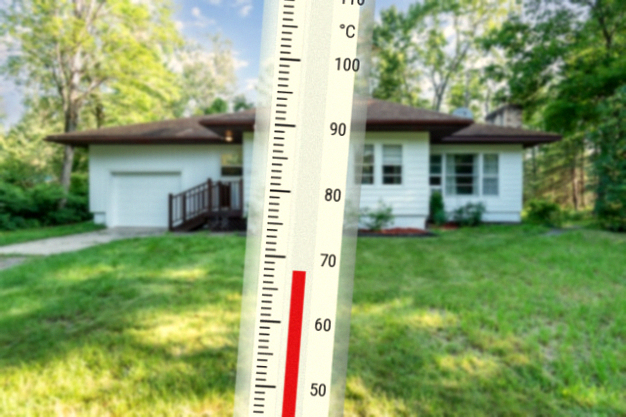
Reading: 68; °C
